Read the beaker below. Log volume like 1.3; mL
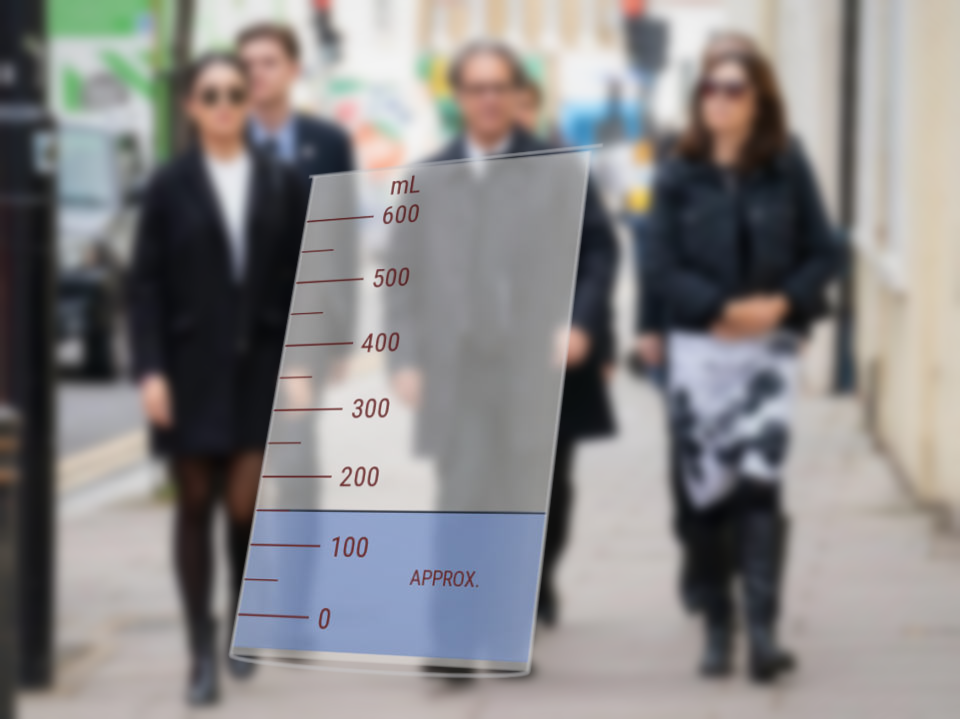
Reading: 150; mL
